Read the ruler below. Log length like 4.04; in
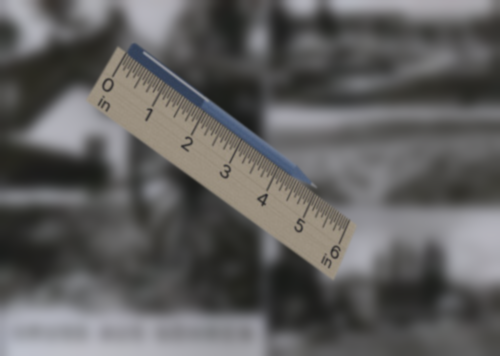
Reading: 5; in
